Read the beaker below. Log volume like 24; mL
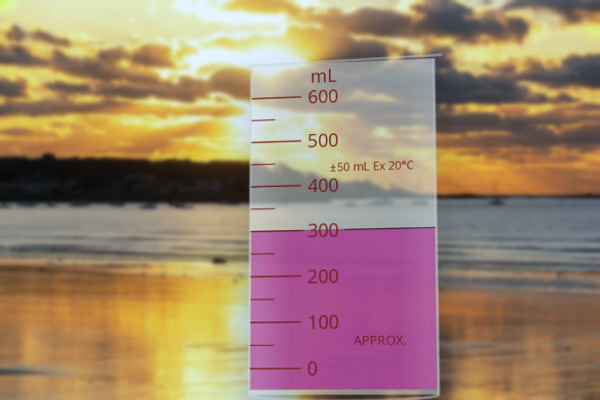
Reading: 300; mL
